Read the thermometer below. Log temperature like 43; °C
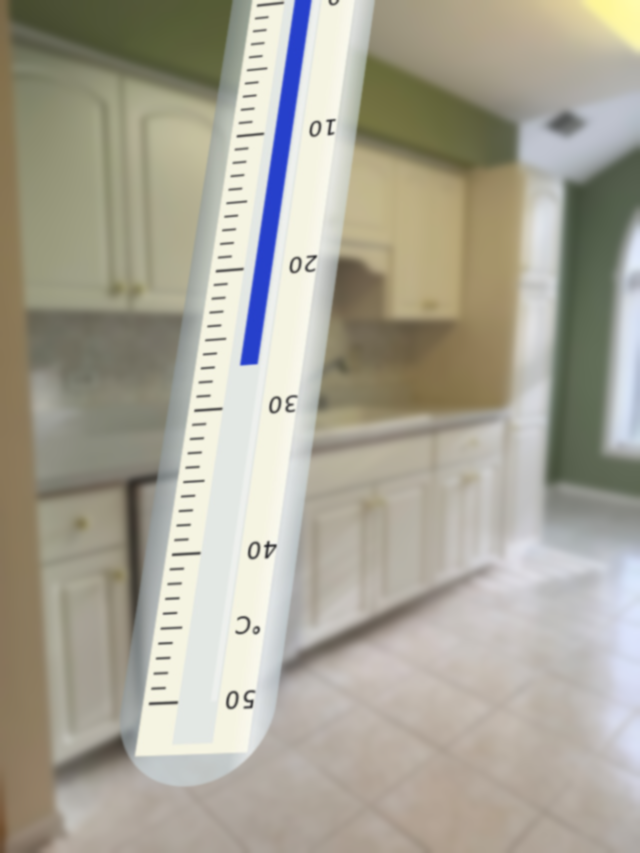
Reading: 27; °C
